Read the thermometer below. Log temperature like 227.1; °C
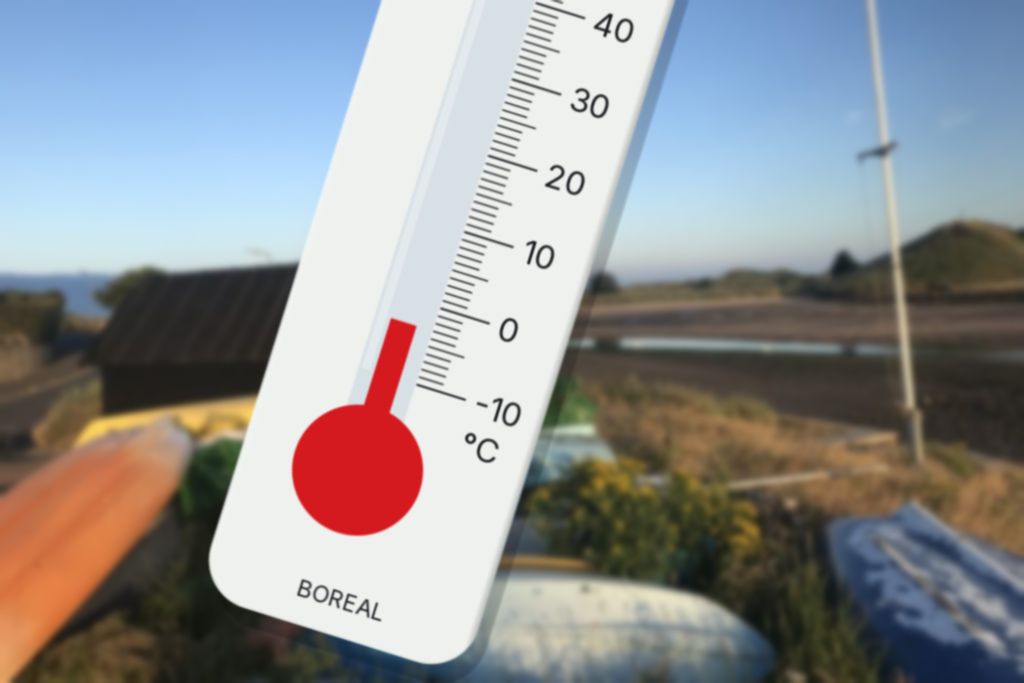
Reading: -3; °C
